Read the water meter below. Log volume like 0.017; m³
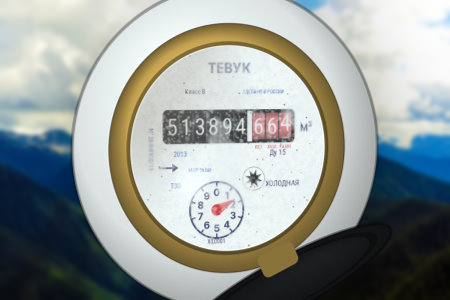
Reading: 513894.6641; m³
